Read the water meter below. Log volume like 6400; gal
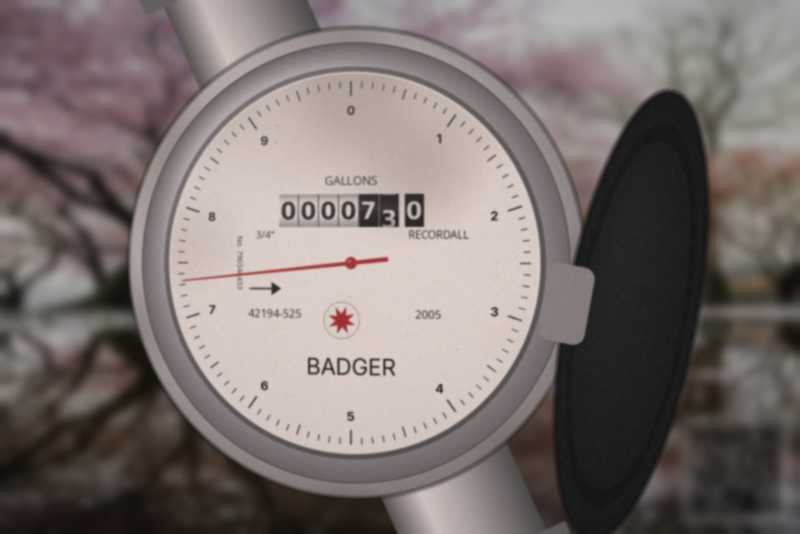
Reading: 727.3; gal
